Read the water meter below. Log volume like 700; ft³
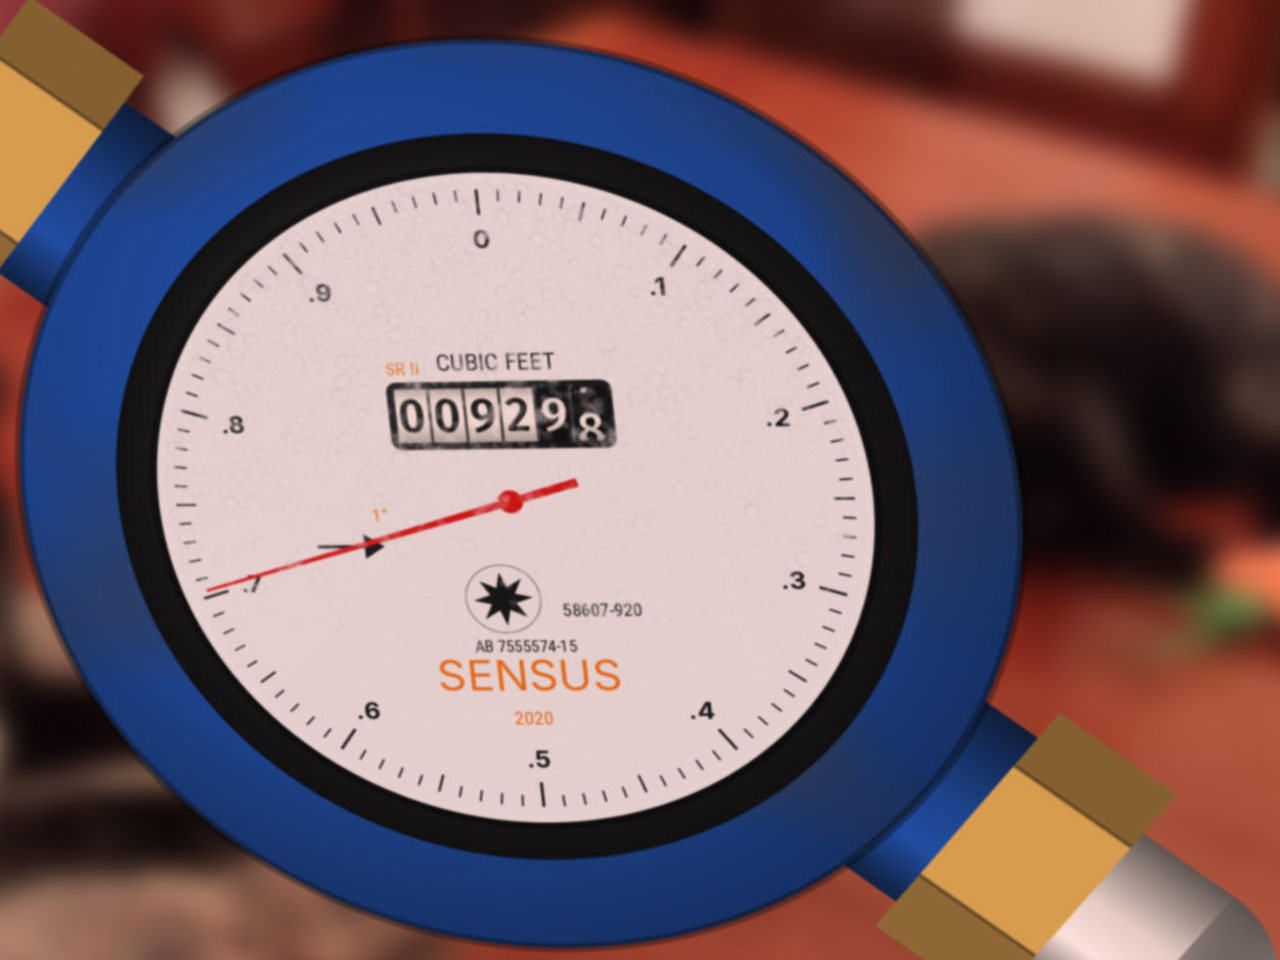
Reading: 9297.70; ft³
